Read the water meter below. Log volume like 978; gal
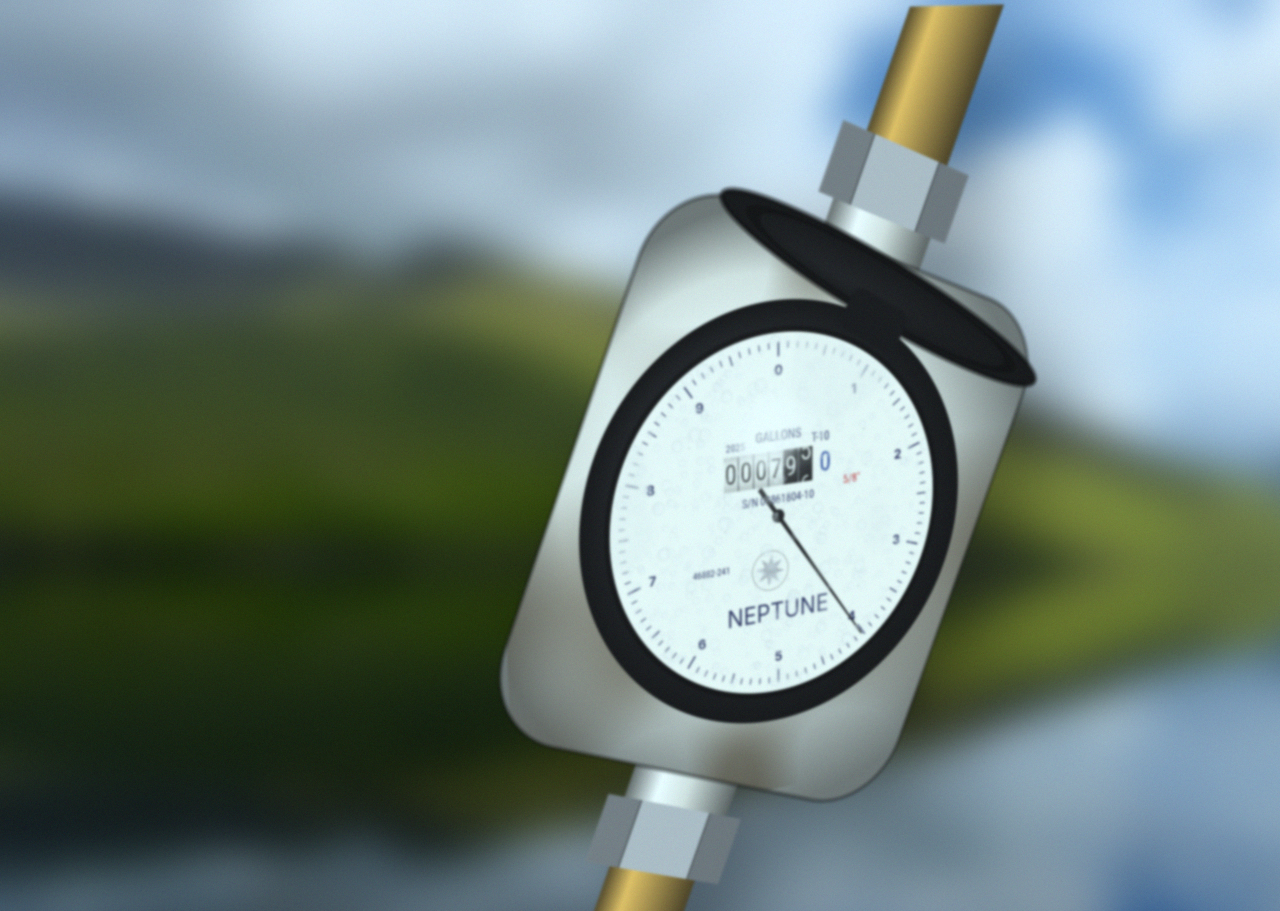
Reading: 7954.0; gal
